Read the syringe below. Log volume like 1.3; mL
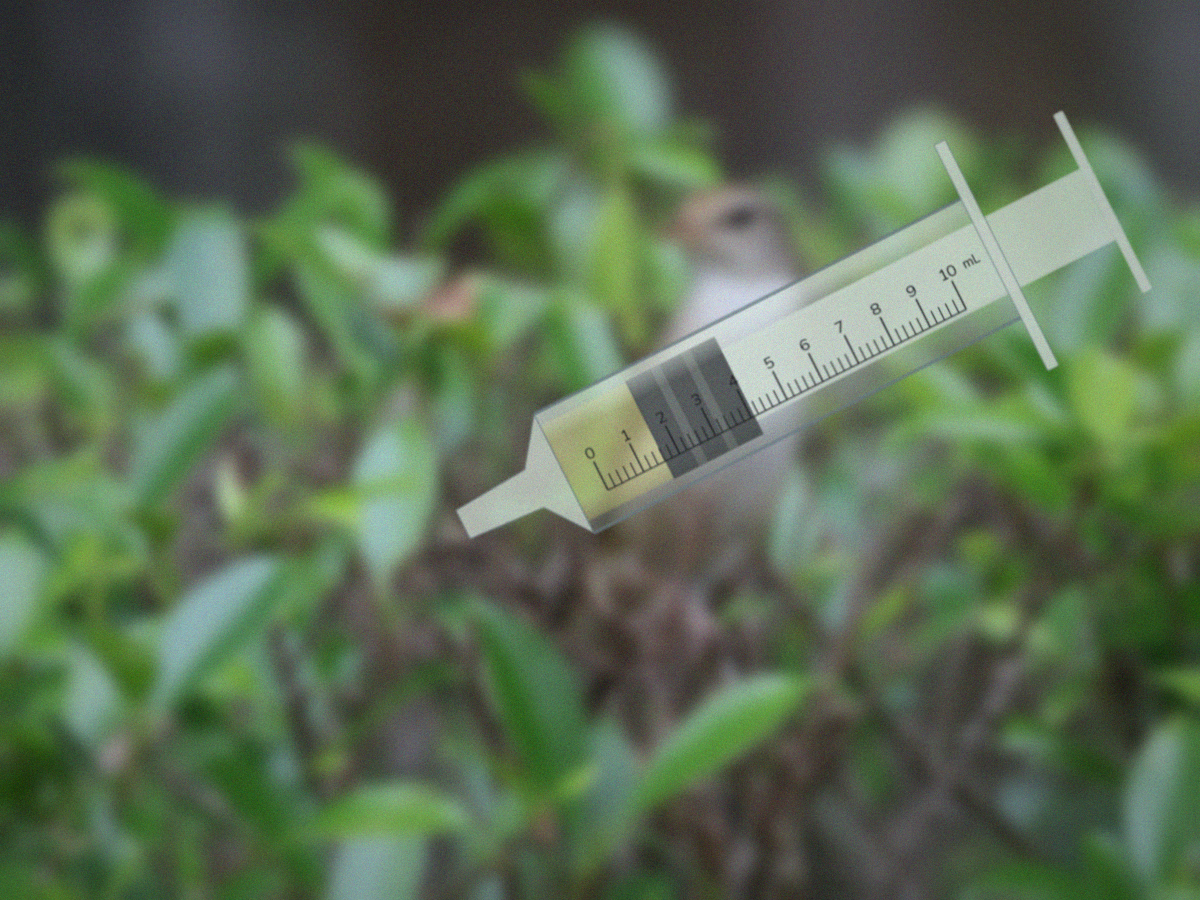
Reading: 1.6; mL
